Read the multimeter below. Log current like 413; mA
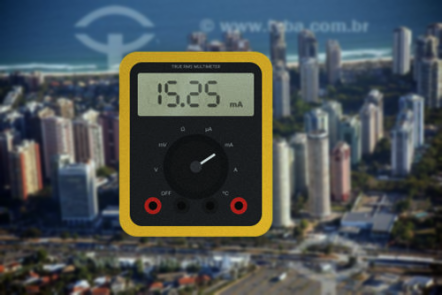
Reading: 15.25; mA
